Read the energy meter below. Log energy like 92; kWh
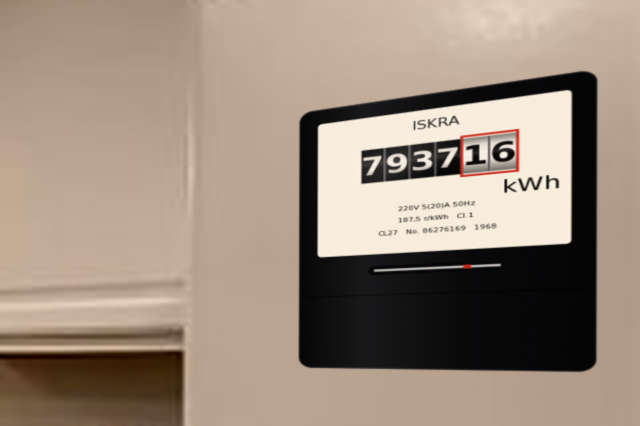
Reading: 7937.16; kWh
